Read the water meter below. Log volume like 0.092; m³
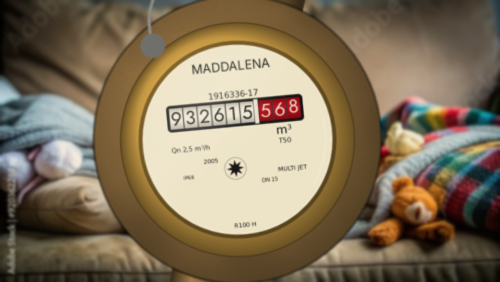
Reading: 932615.568; m³
